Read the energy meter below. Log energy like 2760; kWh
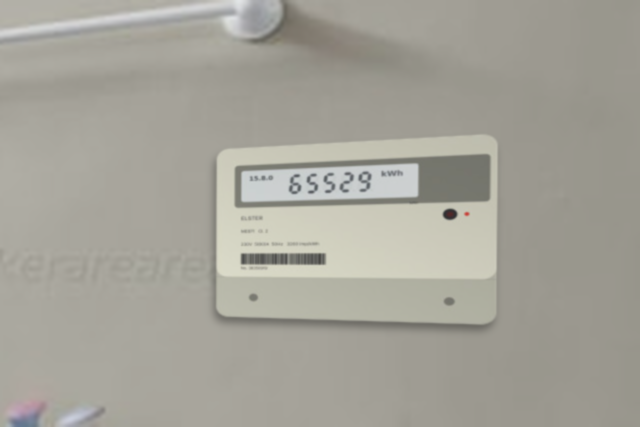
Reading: 65529; kWh
